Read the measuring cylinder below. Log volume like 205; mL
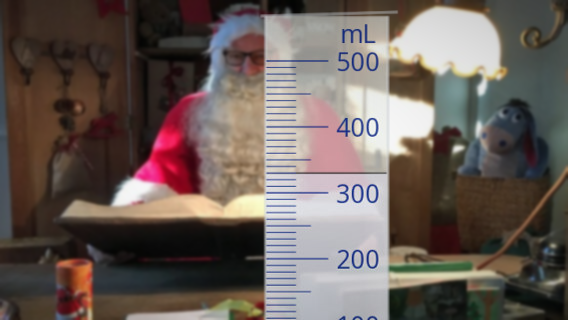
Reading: 330; mL
